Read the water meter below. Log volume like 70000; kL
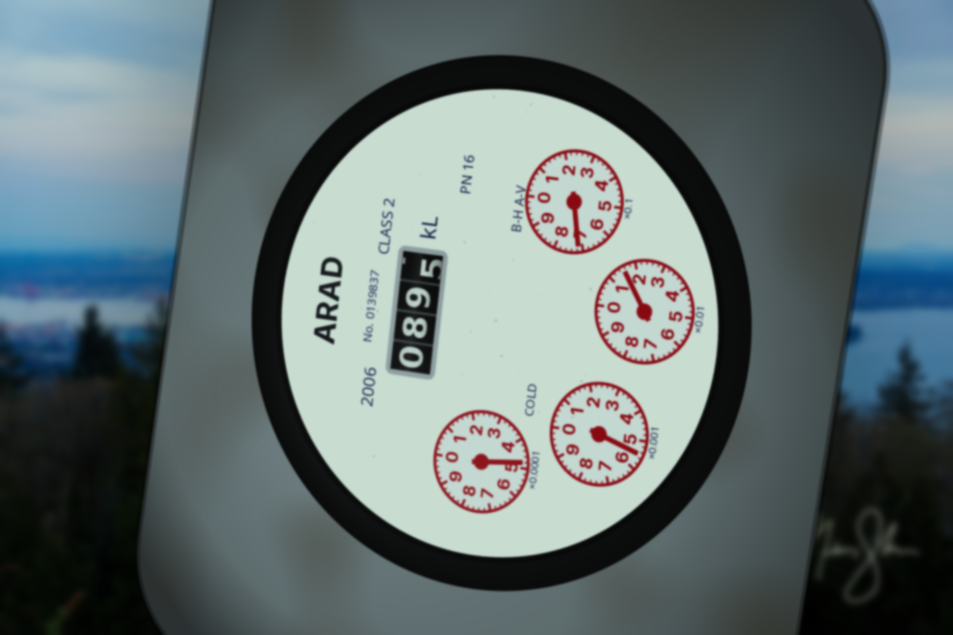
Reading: 894.7154; kL
